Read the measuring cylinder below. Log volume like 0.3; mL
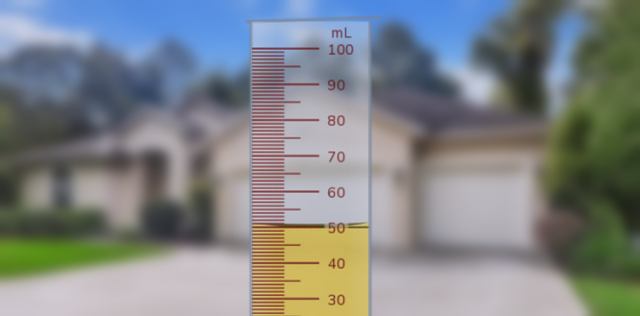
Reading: 50; mL
